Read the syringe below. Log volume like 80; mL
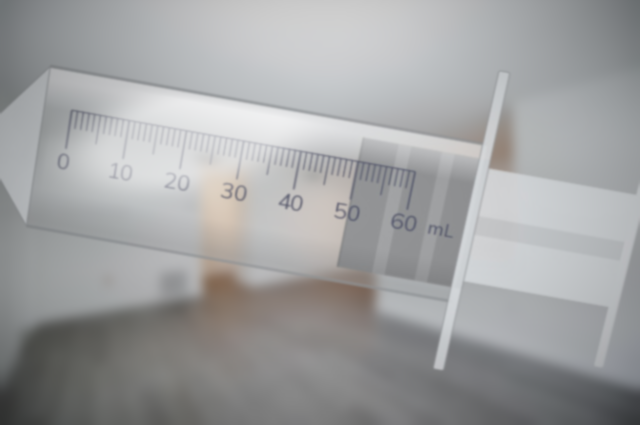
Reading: 50; mL
